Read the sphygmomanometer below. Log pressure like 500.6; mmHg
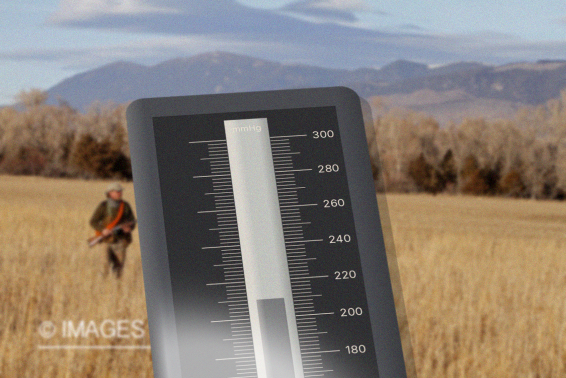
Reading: 210; mmHg
